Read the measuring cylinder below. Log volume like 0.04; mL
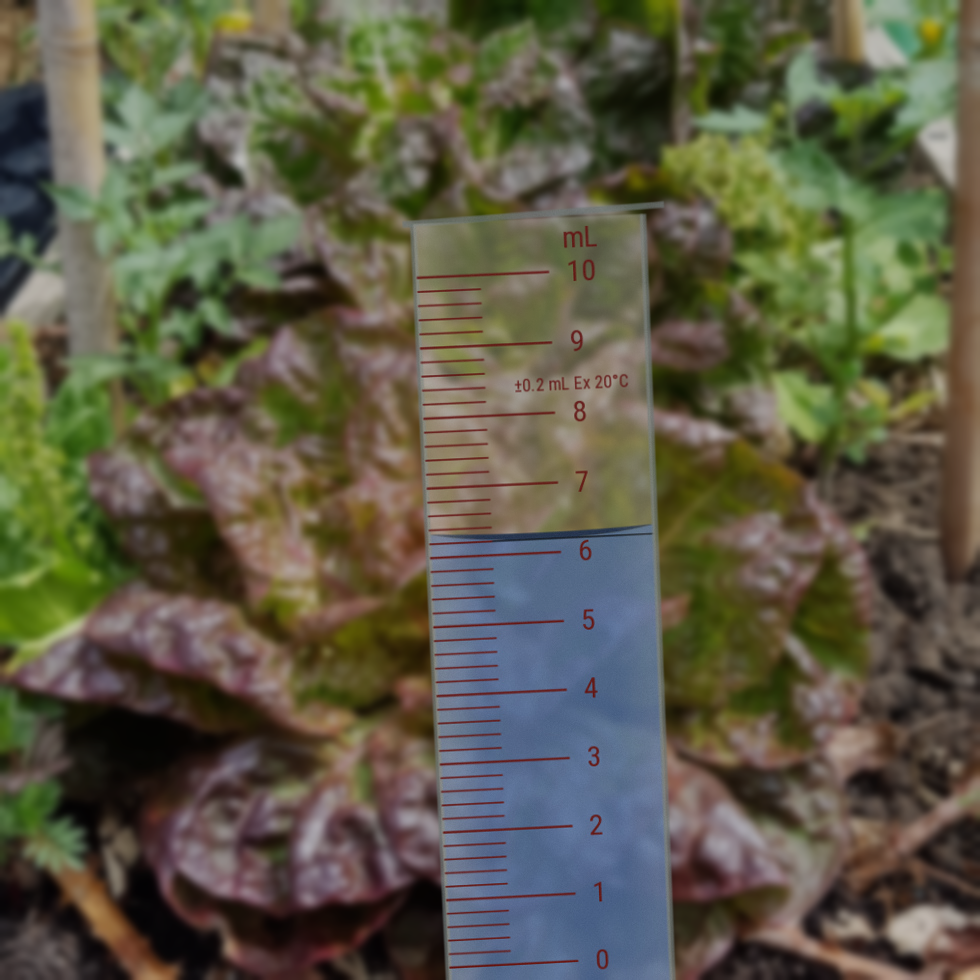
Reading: 6.2; mL
